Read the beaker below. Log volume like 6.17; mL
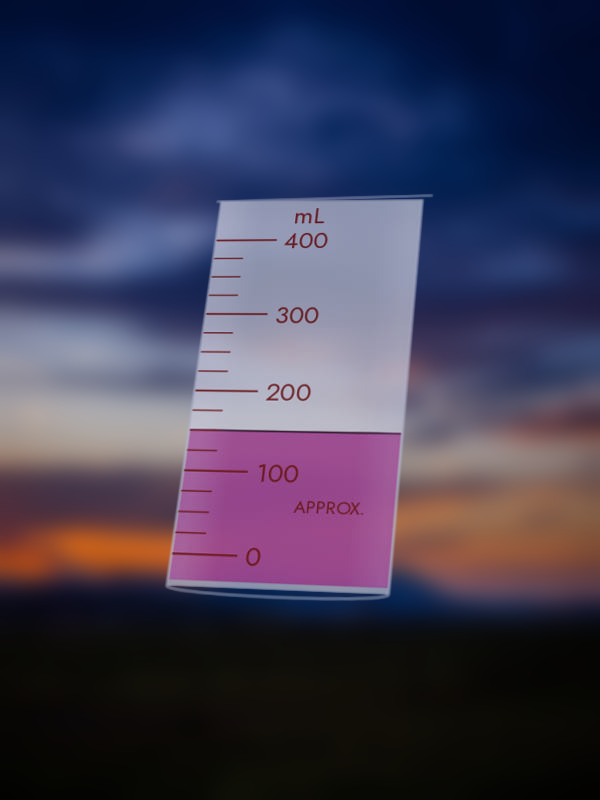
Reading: 150; mL
